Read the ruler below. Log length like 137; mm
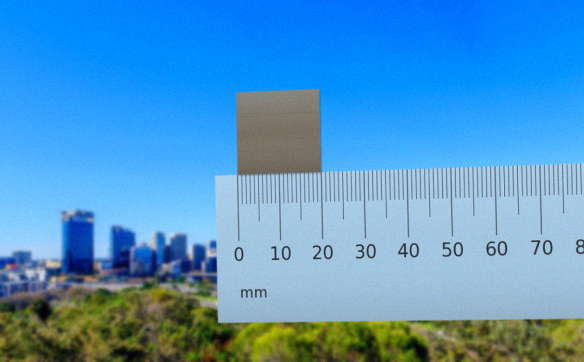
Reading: 20; mm
